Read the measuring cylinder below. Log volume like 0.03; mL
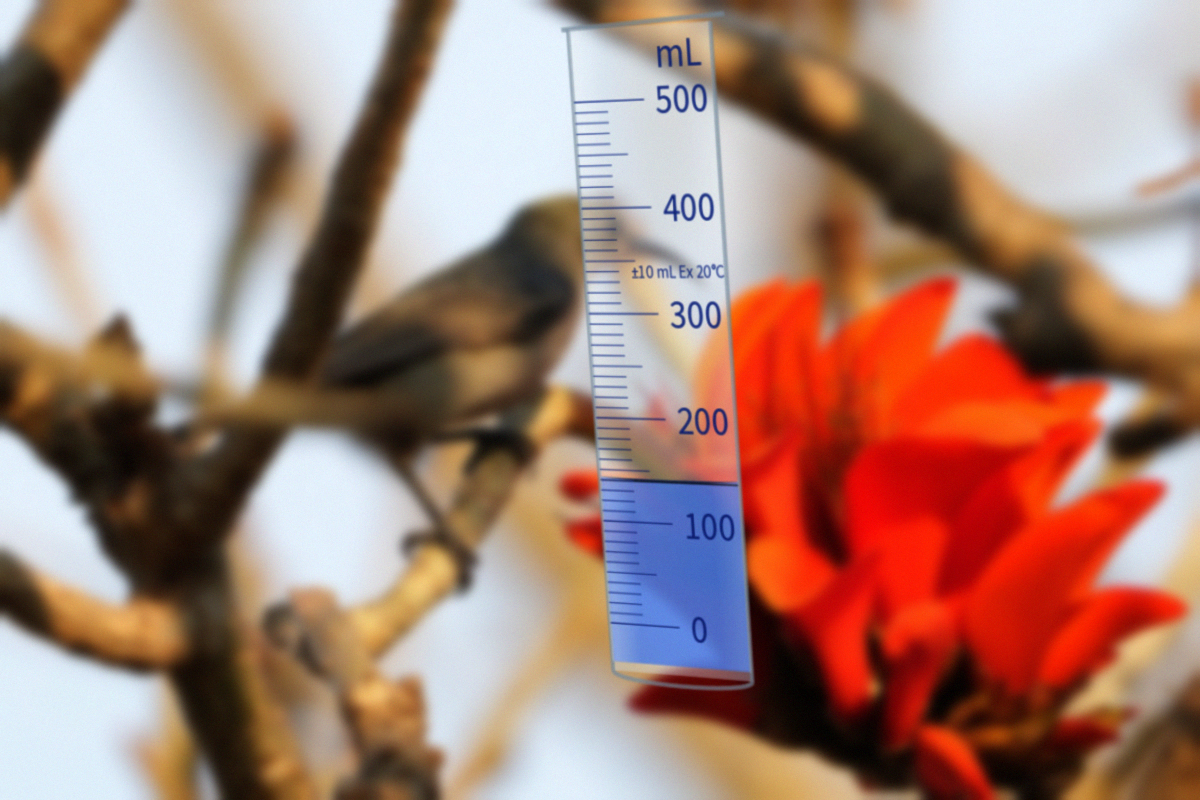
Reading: 140; mL
